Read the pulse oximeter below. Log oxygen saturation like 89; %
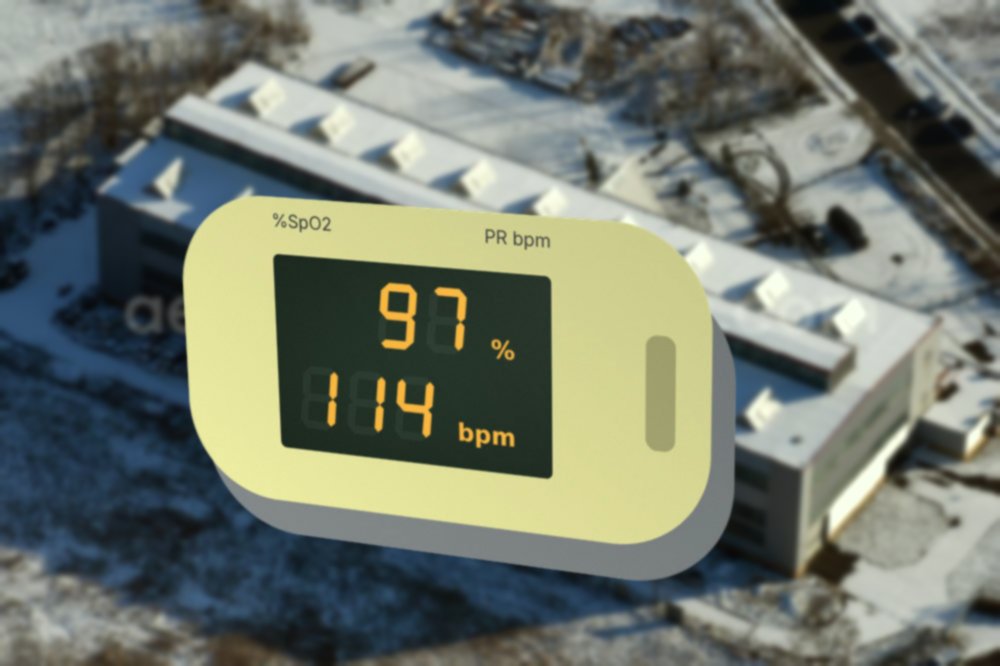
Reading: 97; %
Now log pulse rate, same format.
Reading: 114; bpm
